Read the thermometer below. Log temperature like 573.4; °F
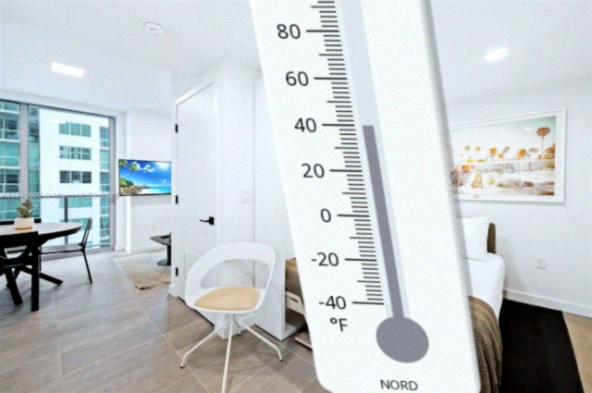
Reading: 40; °F
